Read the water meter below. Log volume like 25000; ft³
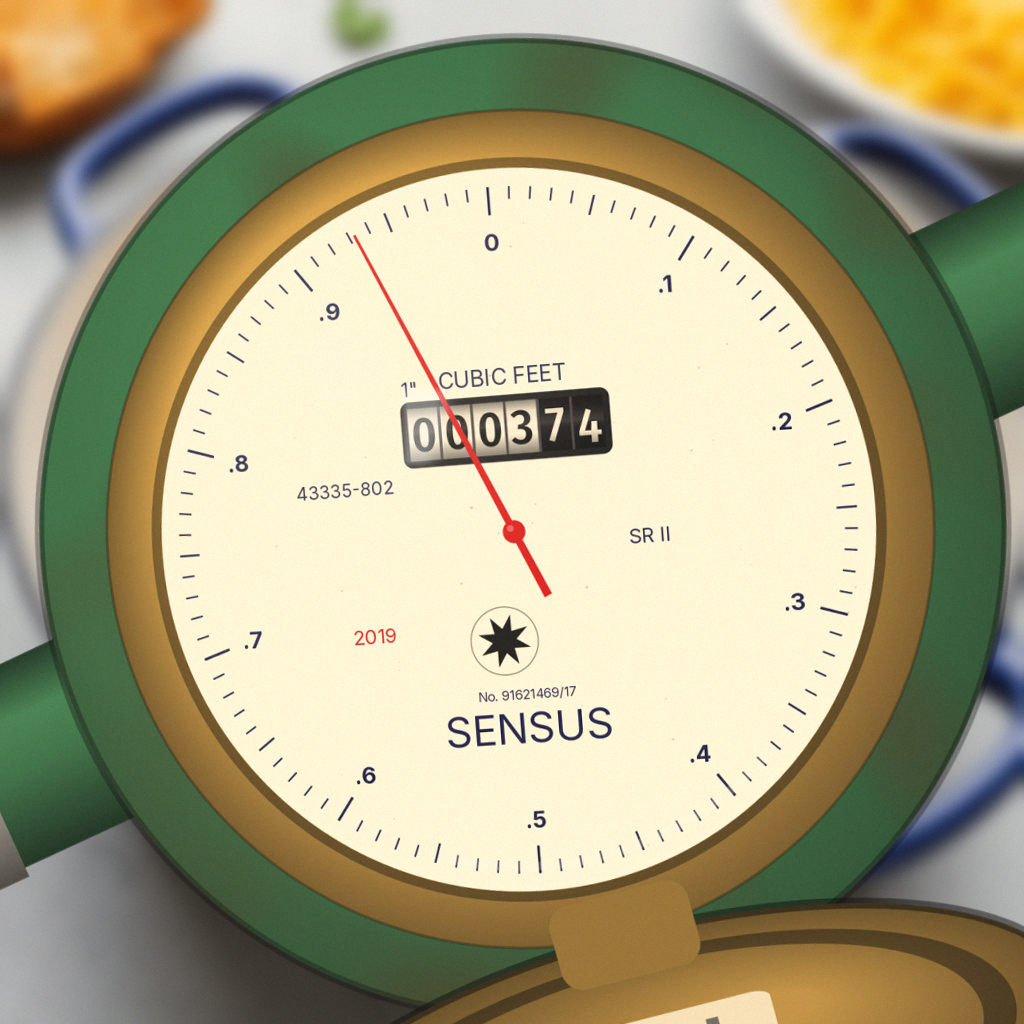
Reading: 373.93; ft³
